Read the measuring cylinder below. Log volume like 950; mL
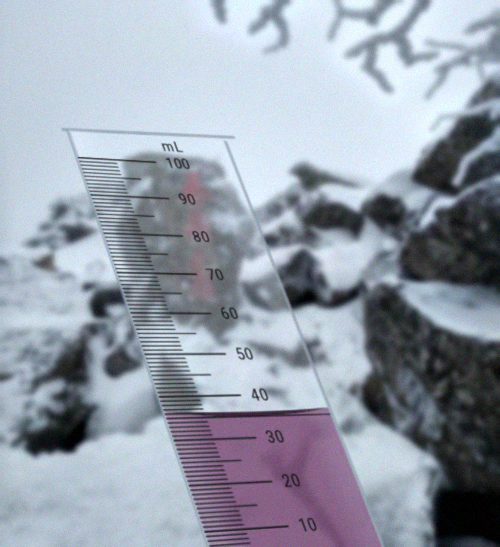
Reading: 35; mL
